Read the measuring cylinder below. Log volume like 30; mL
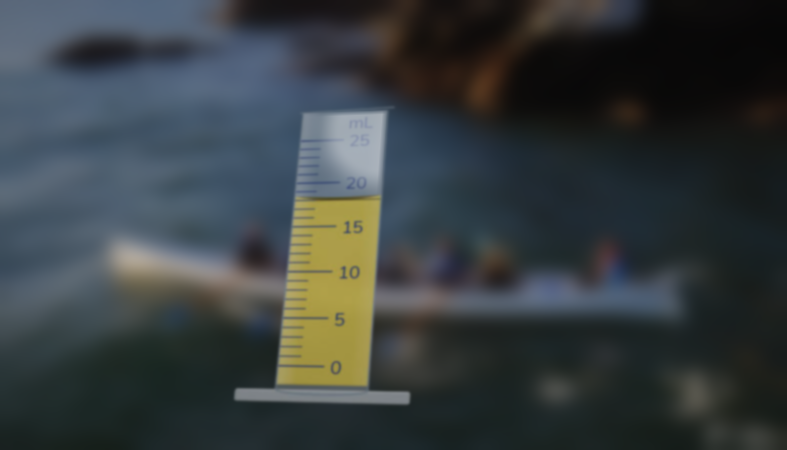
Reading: 18; mL
